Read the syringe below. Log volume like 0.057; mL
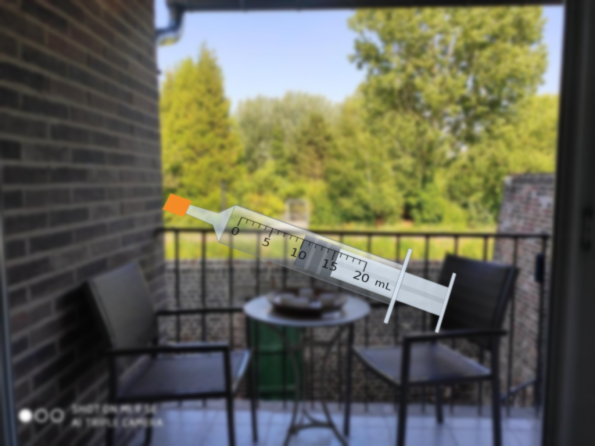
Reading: 10; mL
